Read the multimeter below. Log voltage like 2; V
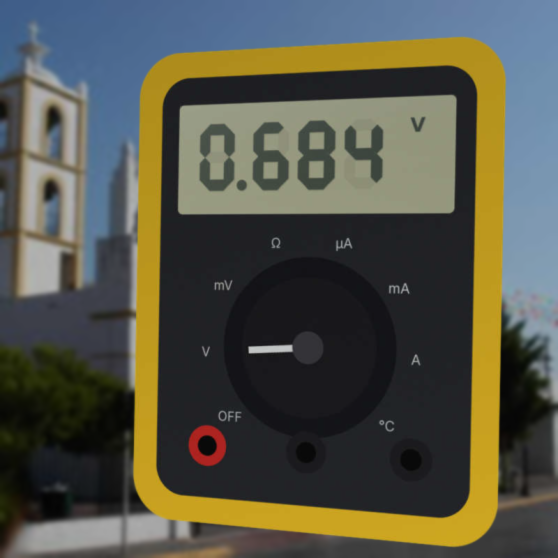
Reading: 0.684; V
